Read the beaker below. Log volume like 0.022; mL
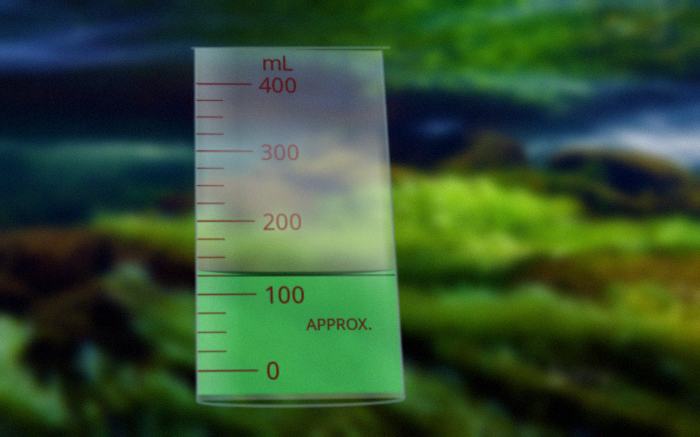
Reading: 125; mL
